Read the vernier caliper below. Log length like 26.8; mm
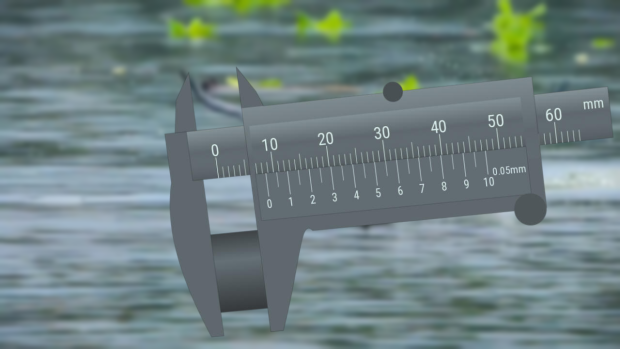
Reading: 8.6; mm
